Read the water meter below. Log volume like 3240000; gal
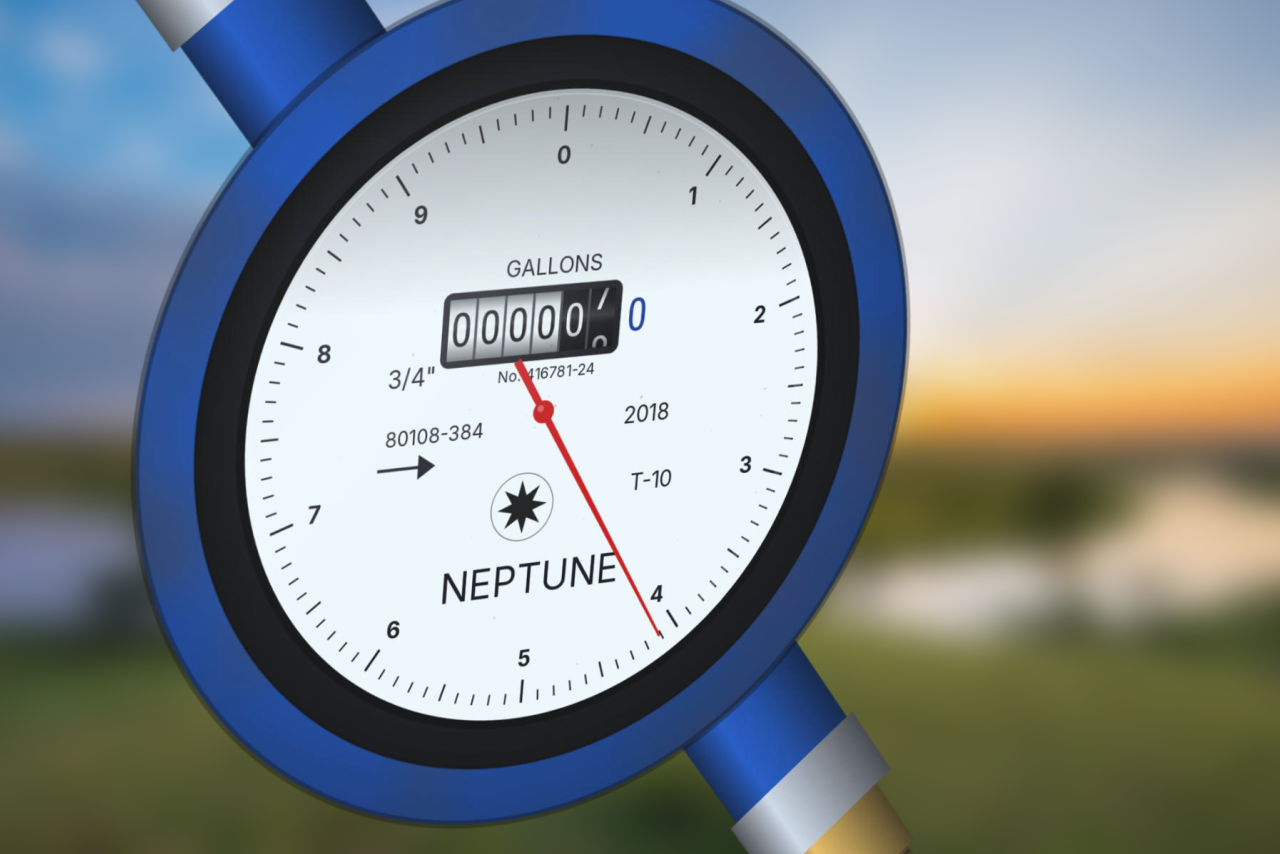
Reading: 74.1; gal
